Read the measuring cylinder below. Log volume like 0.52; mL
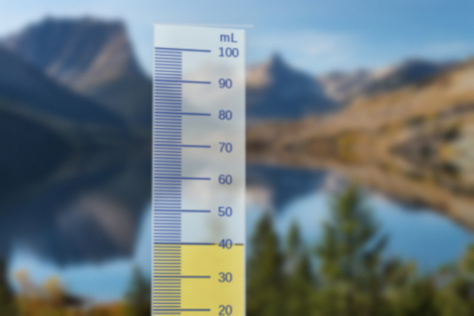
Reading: 40; mL
